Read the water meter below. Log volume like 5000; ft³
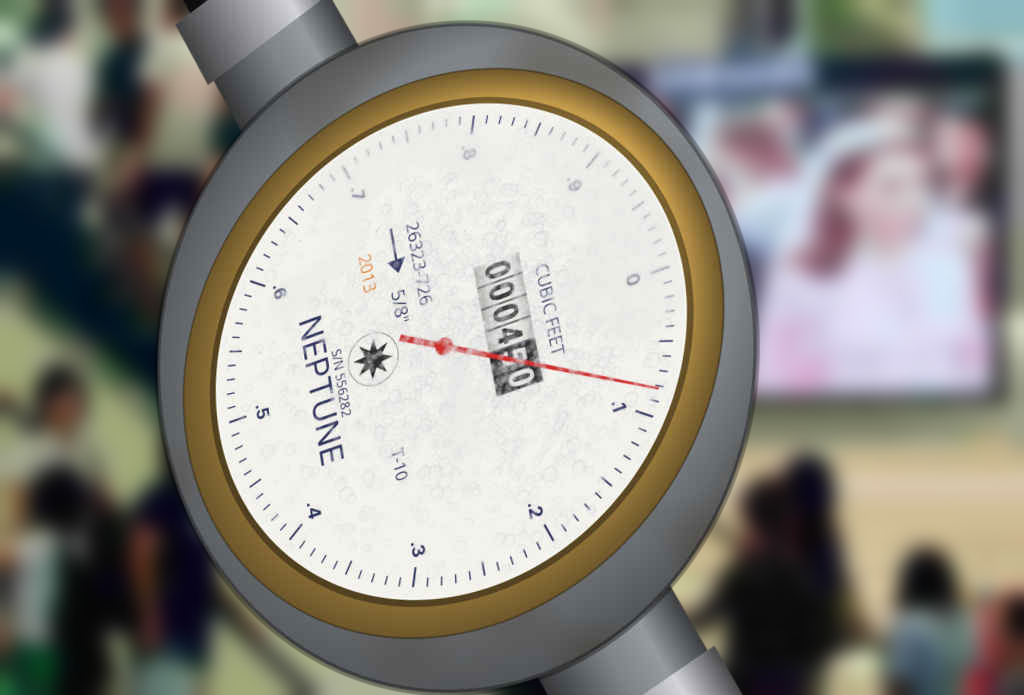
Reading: 450.08; ft³
